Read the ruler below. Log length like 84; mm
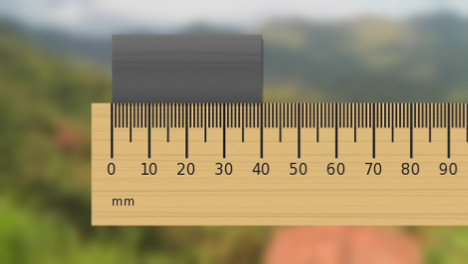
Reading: 40; mm
